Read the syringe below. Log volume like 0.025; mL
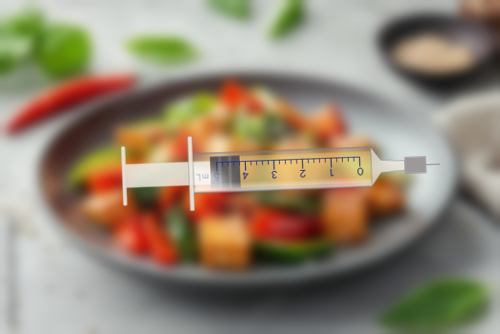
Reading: 4.2; mL
